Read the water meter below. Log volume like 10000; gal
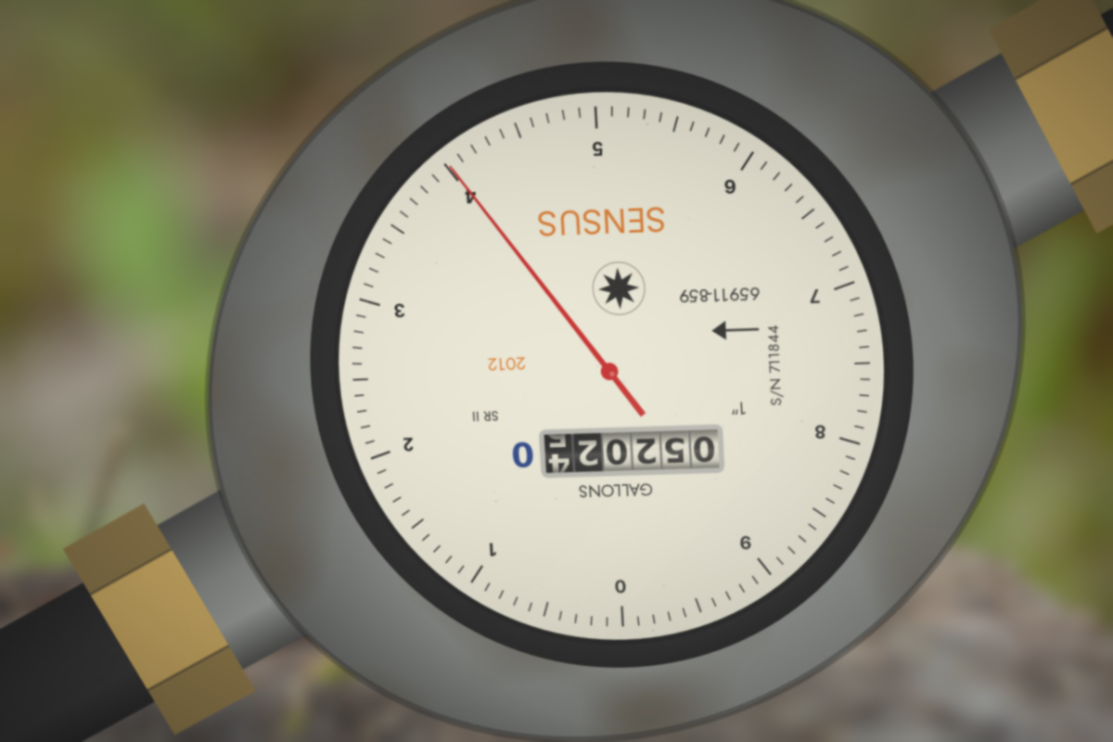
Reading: 520244.0; gal
